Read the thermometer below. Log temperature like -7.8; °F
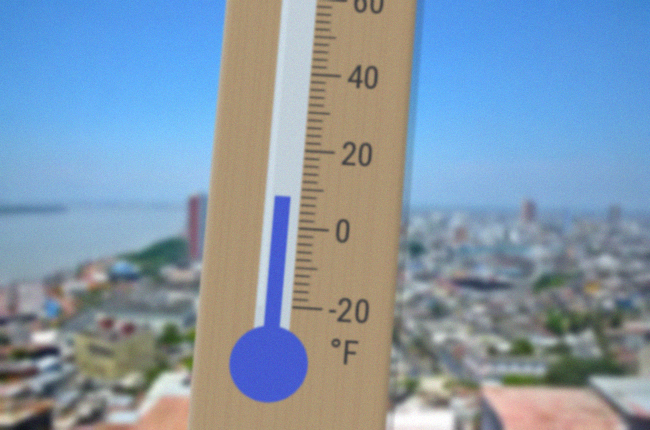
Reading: 8; °F
